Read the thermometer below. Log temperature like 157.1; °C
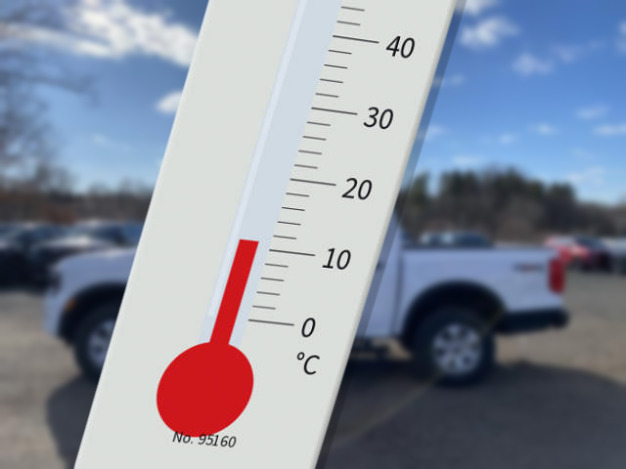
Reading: 11; °C
